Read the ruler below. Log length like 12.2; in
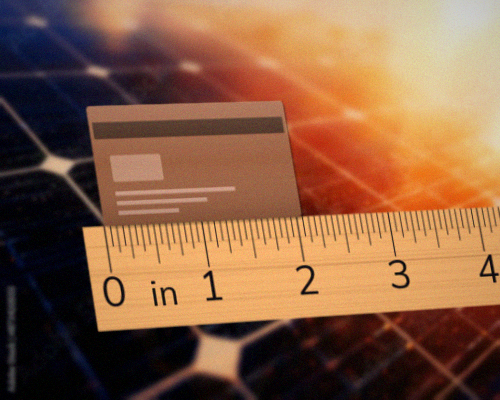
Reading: 2.0625; in
